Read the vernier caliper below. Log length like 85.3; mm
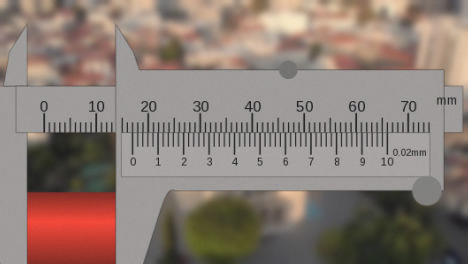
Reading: 17.0; mm
